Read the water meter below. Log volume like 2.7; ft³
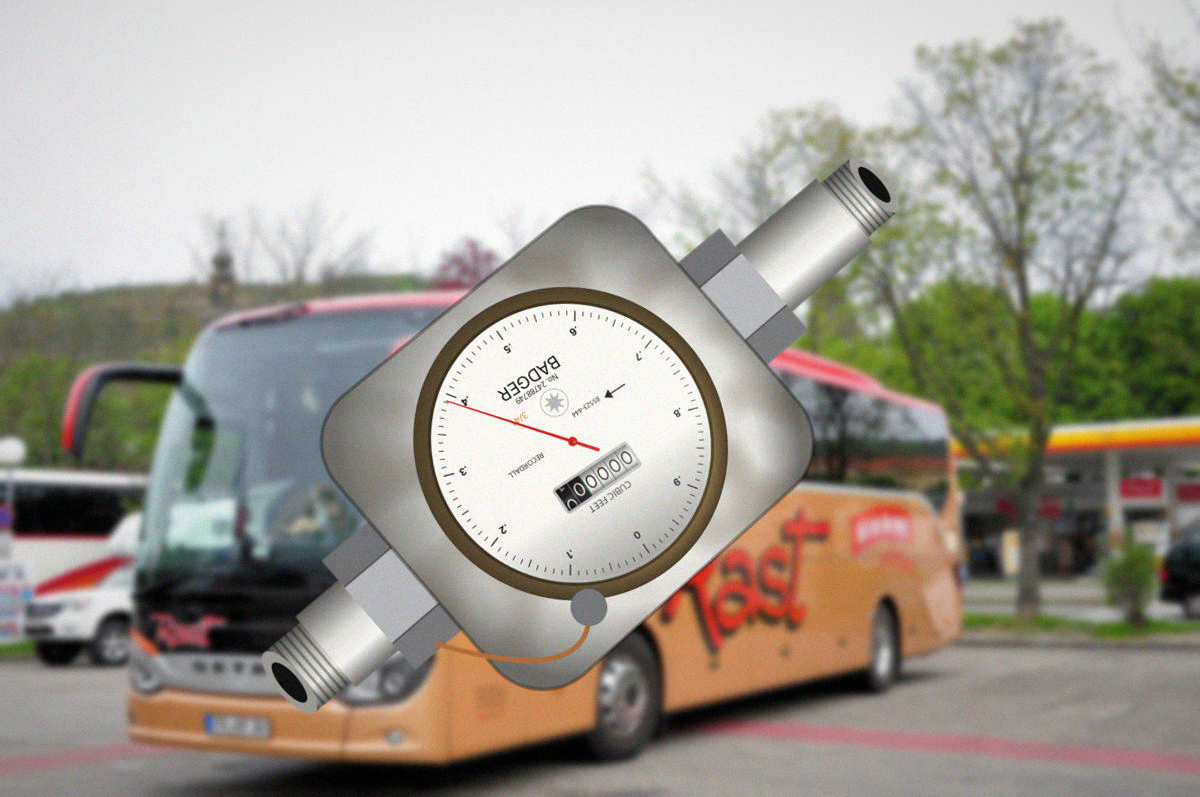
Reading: 0.39; ft³
